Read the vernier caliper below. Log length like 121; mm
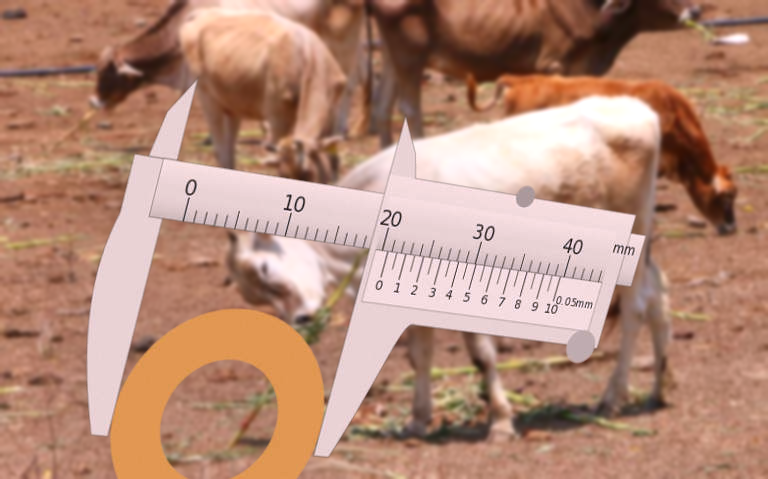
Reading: 20.6; mm
